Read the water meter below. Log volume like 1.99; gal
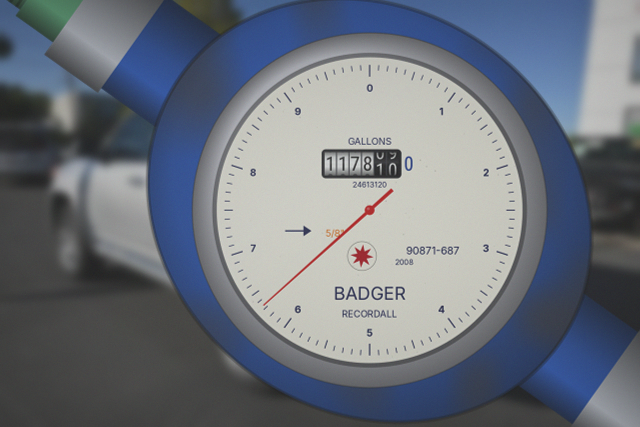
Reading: 1178096.3; gal
